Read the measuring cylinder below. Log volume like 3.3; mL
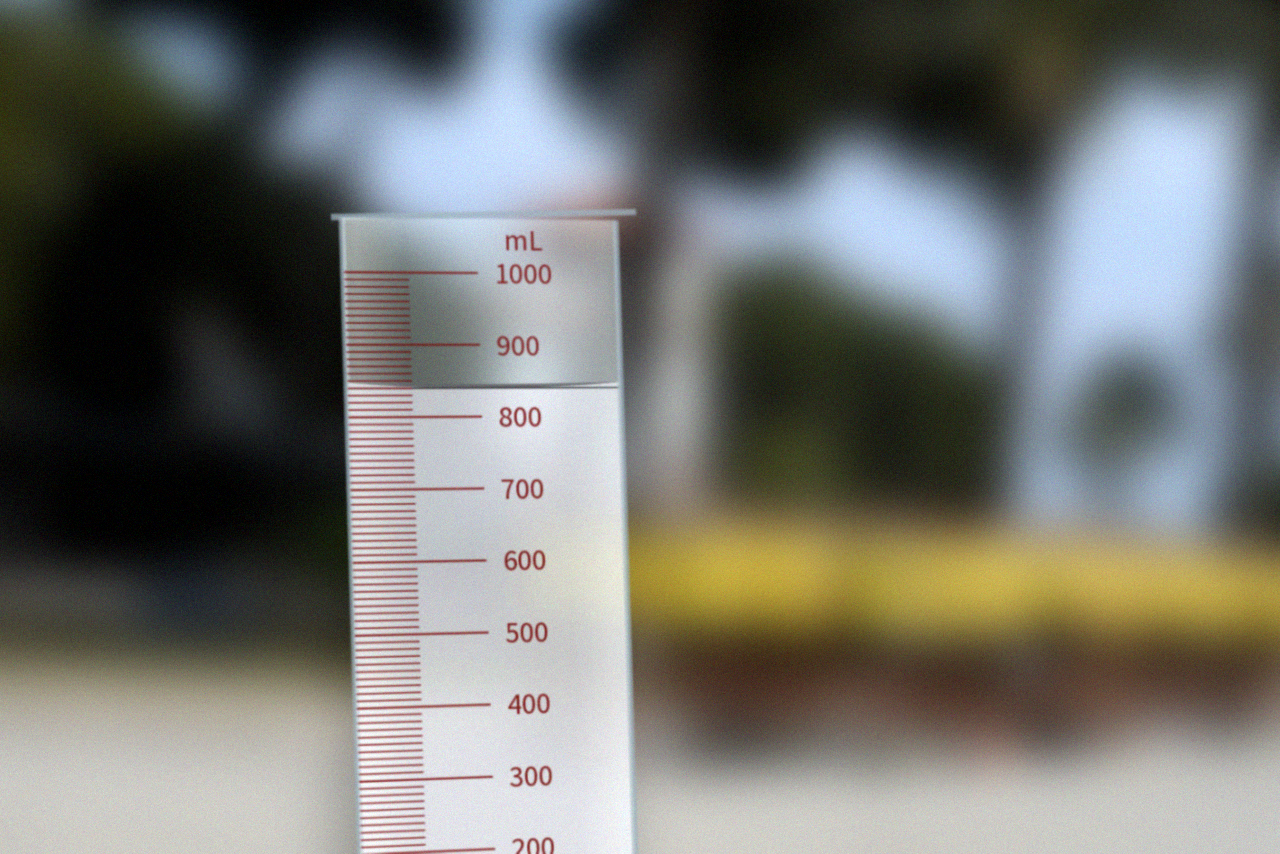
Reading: 840; mL
